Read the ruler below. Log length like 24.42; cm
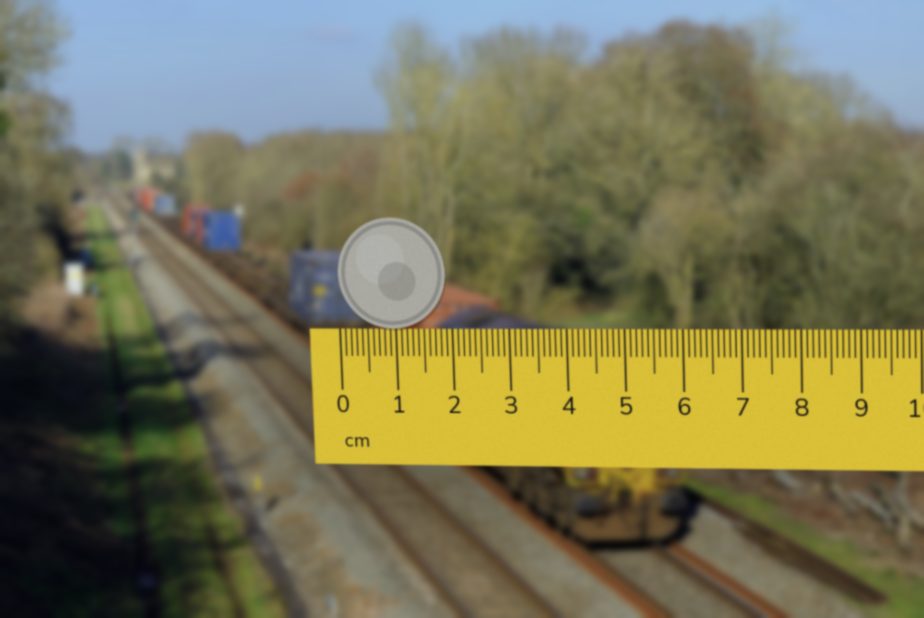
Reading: 1.9; cm
